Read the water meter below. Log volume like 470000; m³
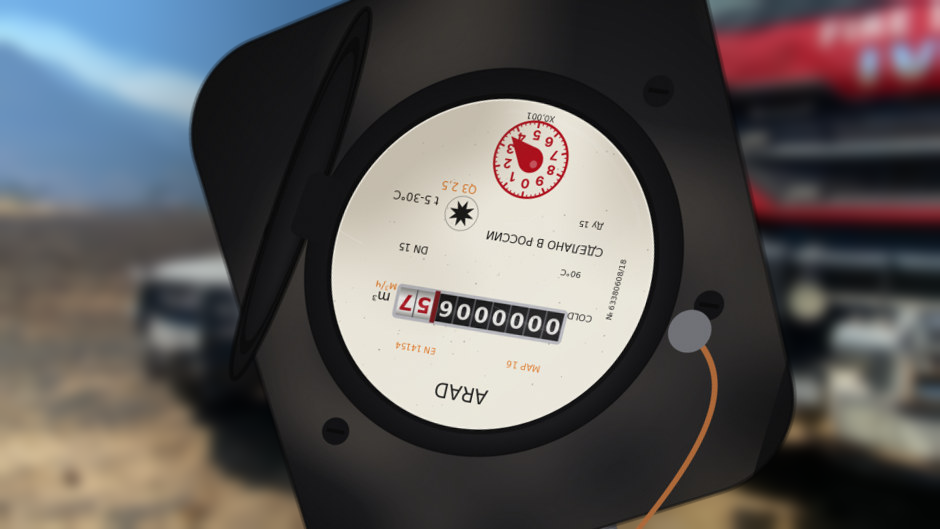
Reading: 6.573; m³
